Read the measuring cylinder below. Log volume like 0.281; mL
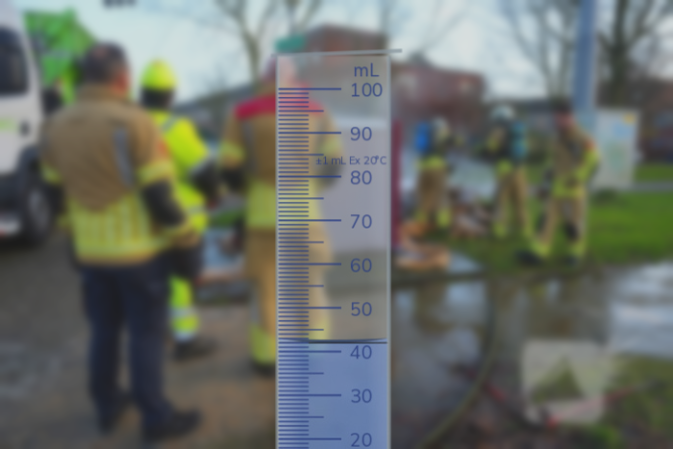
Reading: 42; mL
